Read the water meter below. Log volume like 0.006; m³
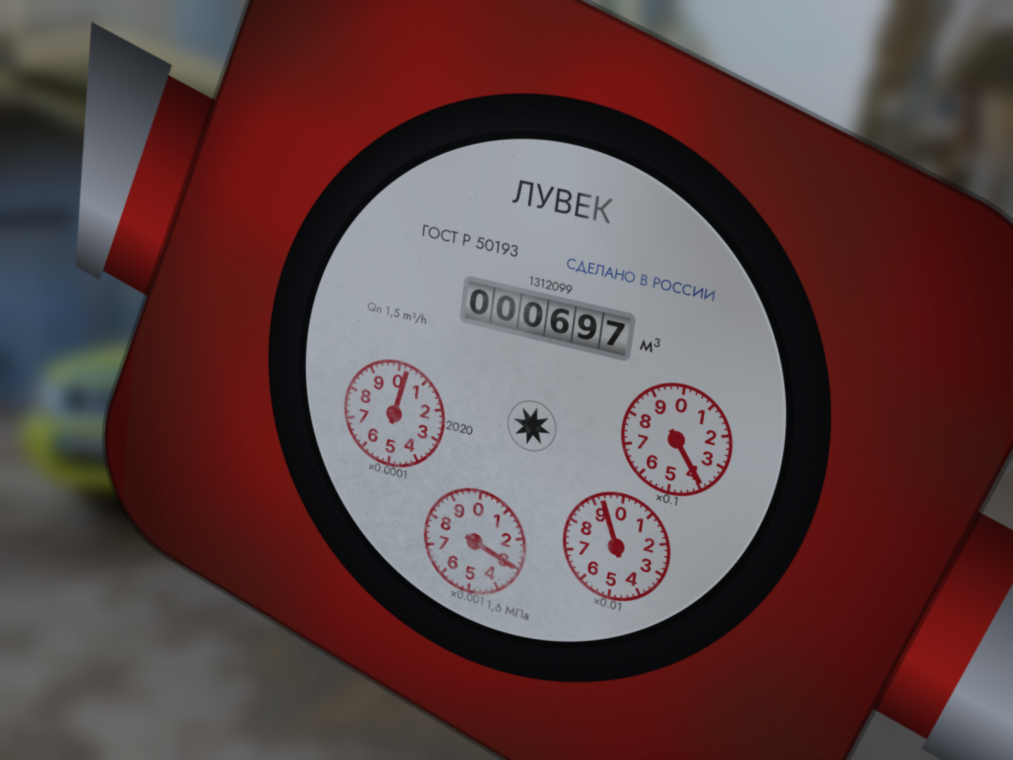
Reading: 697.3930; m³
